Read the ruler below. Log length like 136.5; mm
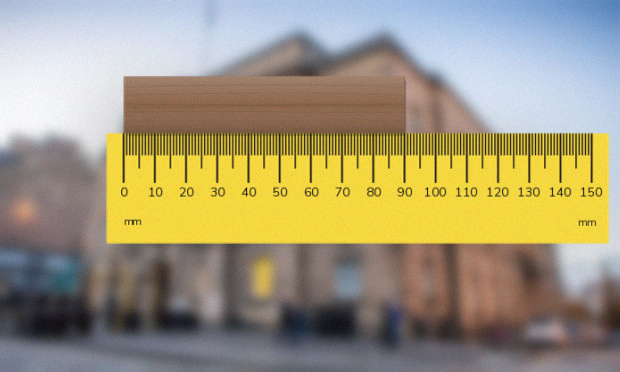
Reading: 90; mm
